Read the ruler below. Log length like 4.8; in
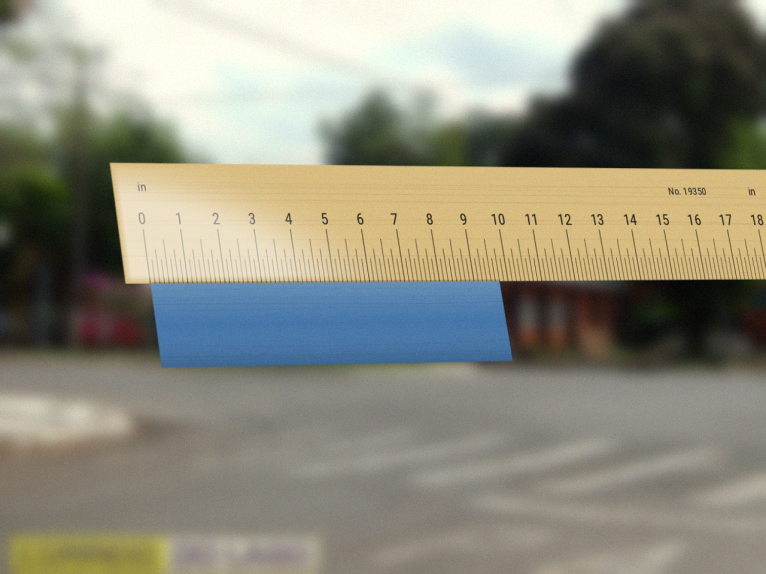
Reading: 9.75; in
